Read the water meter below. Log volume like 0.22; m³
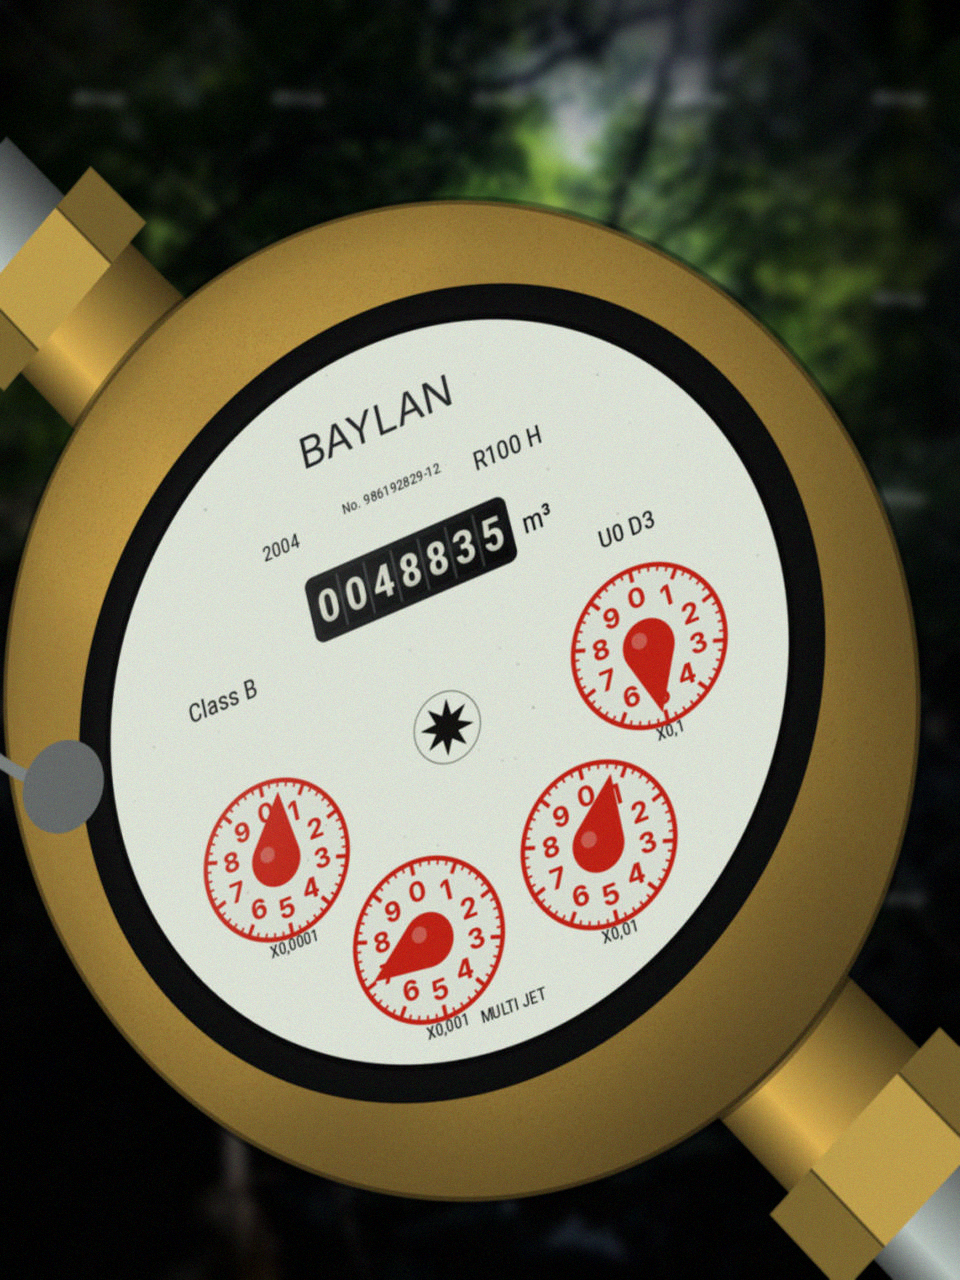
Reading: 48835.5070; m³
